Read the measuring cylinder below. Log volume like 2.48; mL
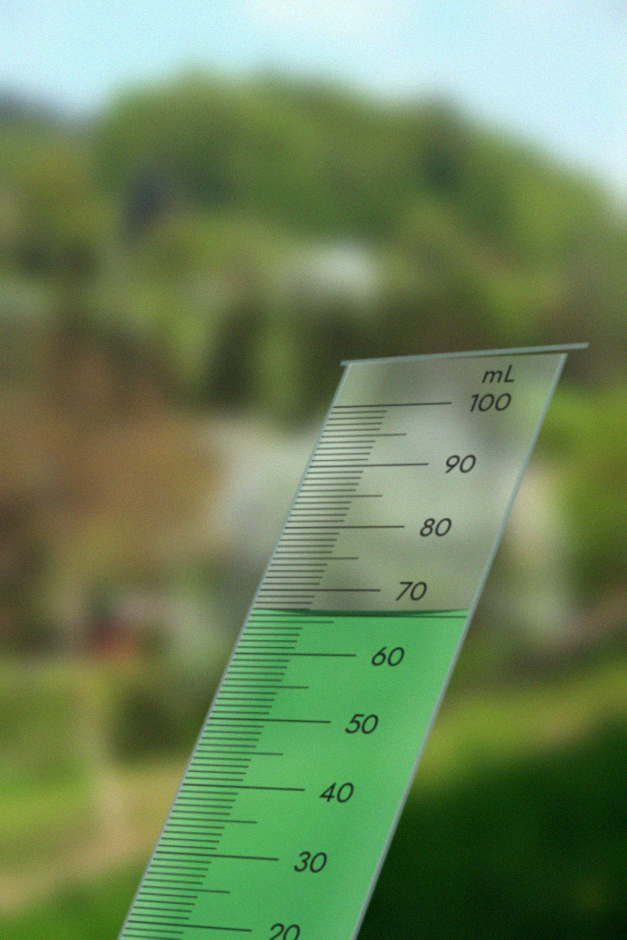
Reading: 66; mL
